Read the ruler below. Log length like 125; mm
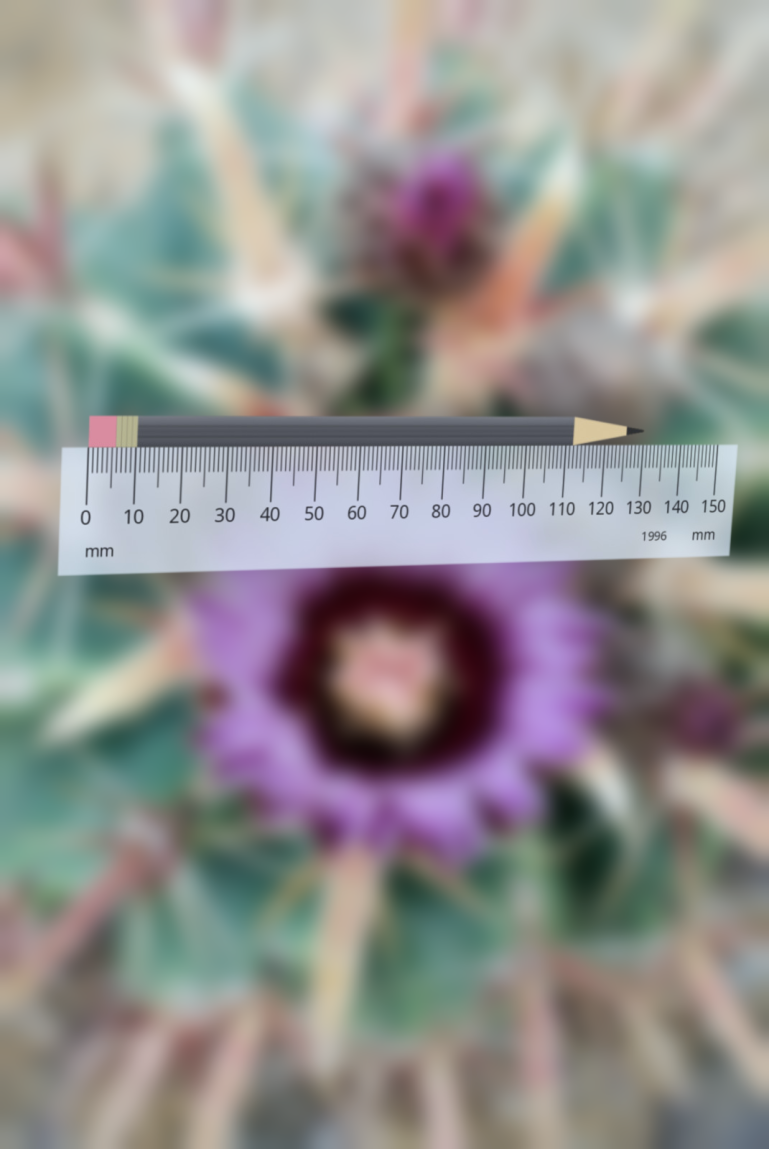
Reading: 130; mm
